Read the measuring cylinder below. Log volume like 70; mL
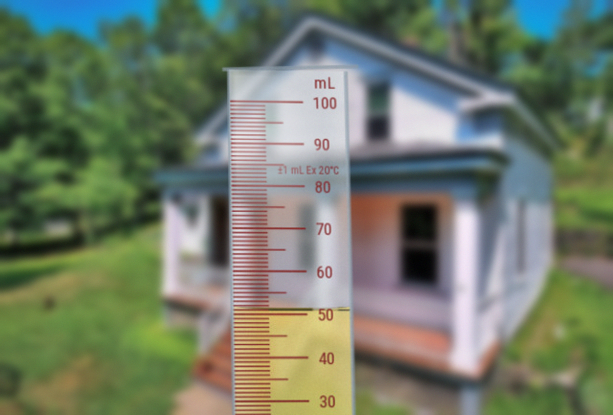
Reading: 51; mL
